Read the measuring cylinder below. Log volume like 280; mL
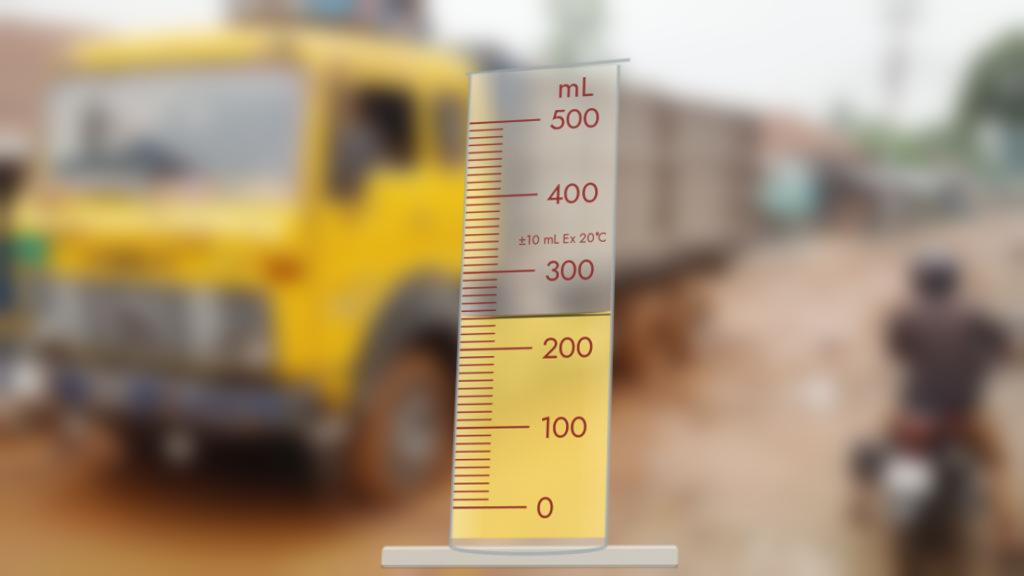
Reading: 240; mL
